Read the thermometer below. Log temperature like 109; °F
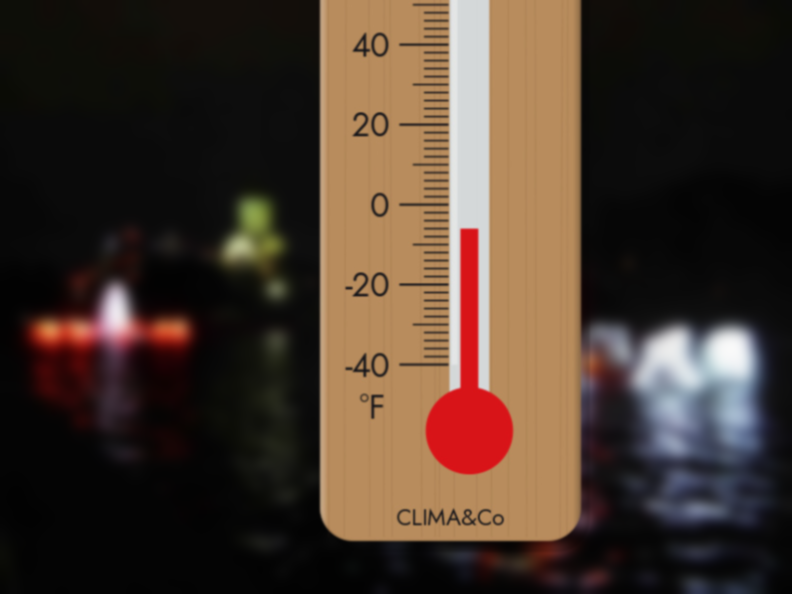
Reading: -6; °F
